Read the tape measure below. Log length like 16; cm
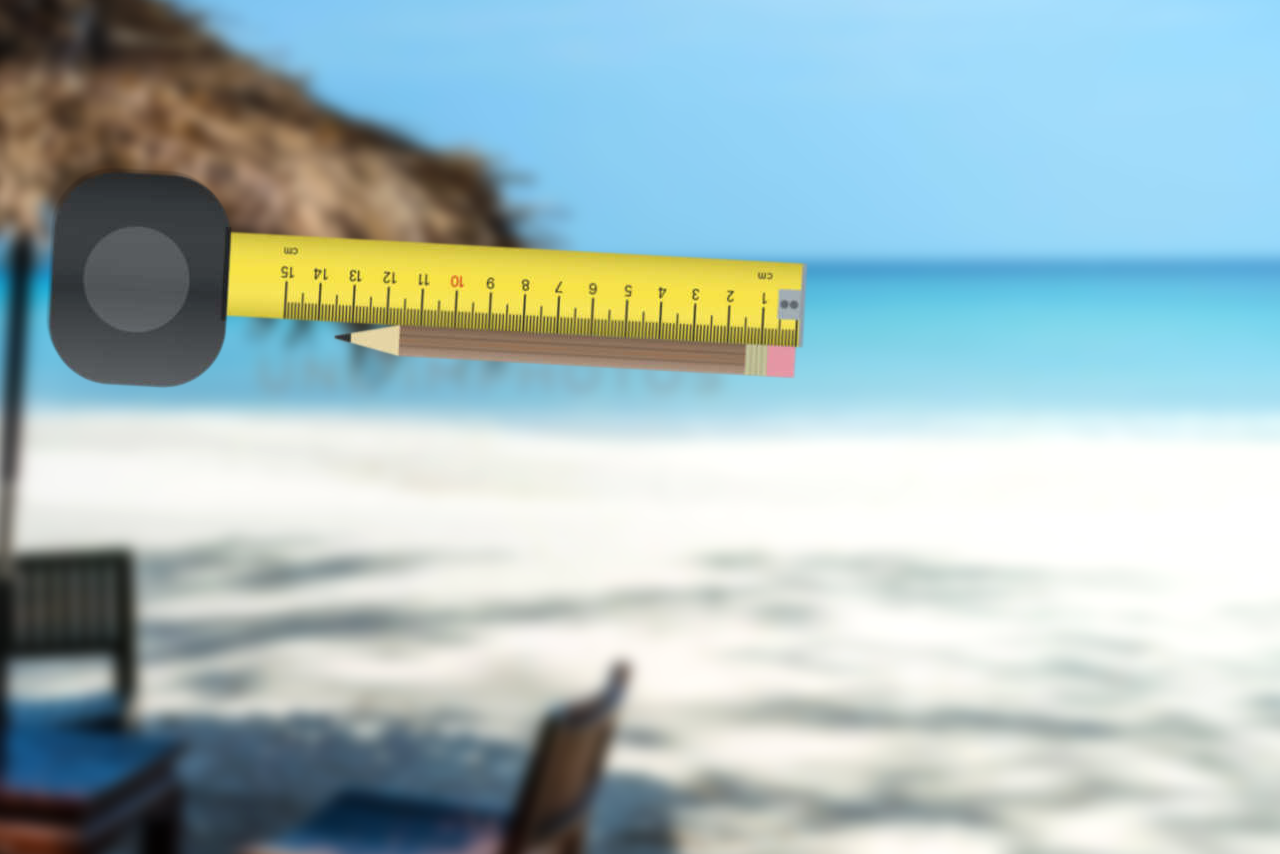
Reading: 13.5; cm
